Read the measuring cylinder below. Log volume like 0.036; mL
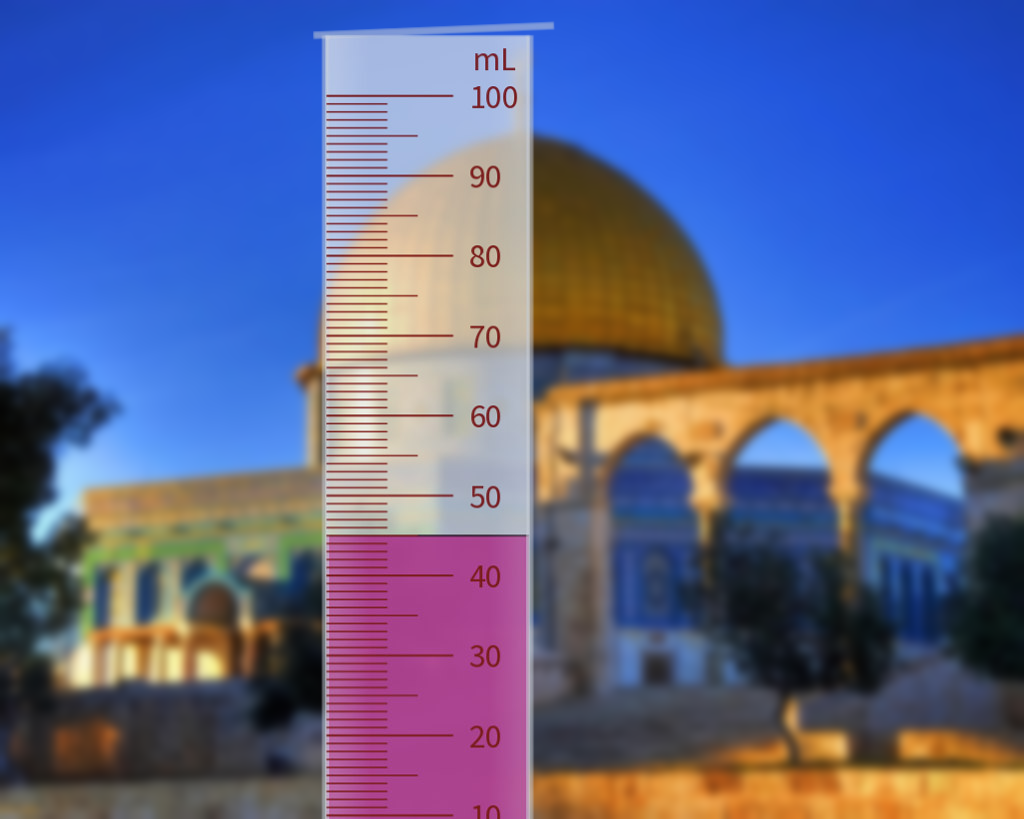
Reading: 45; mL
